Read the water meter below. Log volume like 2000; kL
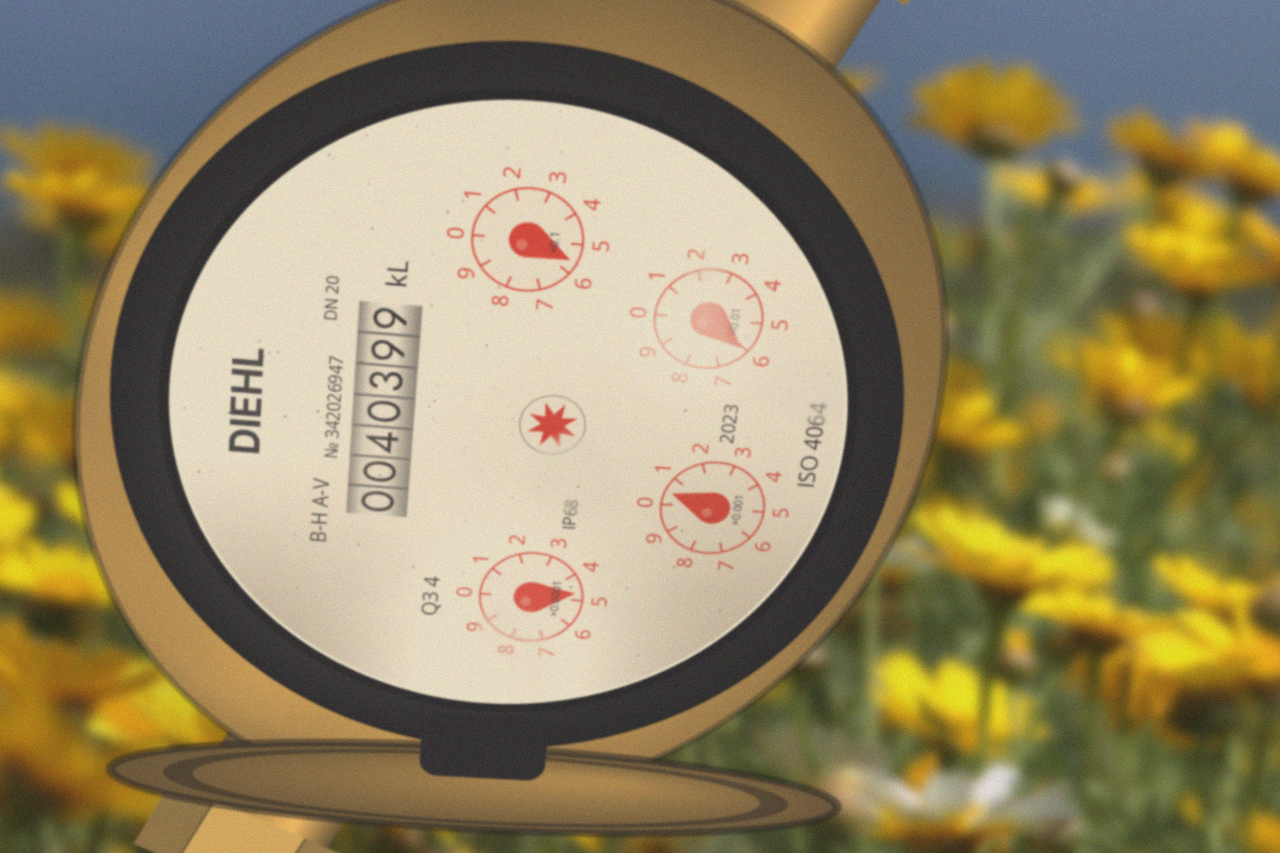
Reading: 40399.5604; kL
